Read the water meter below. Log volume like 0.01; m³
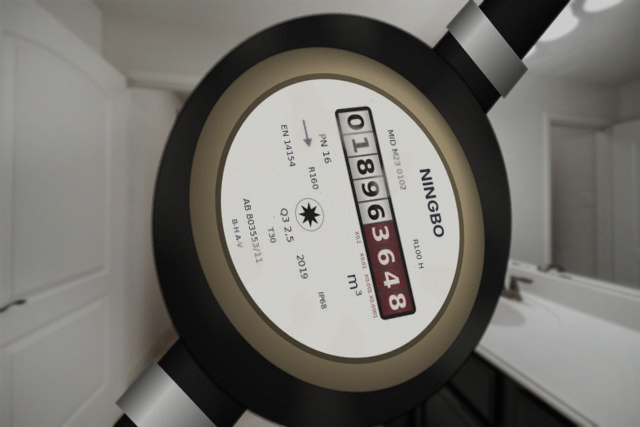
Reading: 1896.3648; m³
